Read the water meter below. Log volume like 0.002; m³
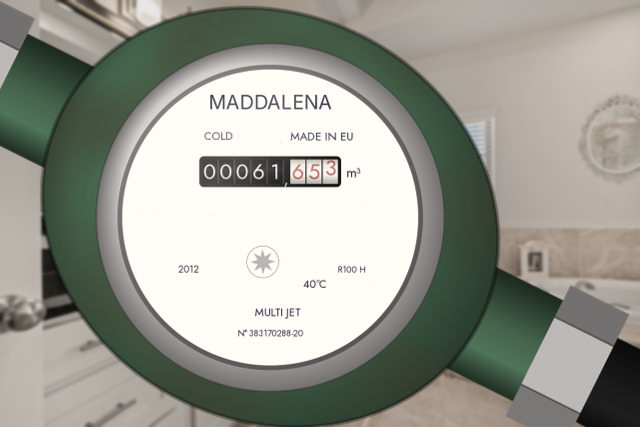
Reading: 61.653; m³
